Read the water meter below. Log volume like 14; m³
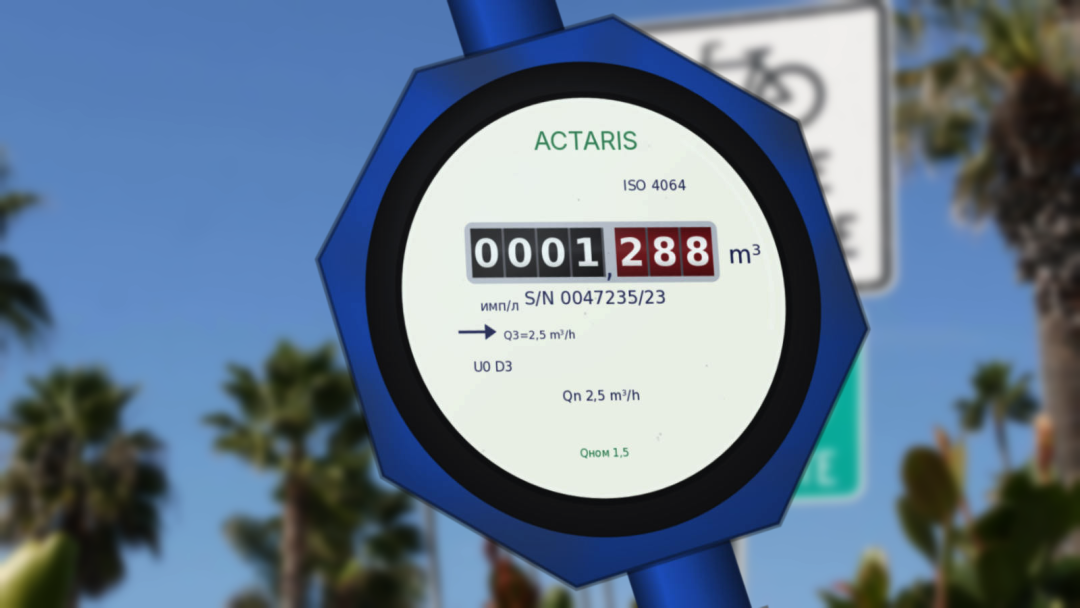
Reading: 1.288; m³
